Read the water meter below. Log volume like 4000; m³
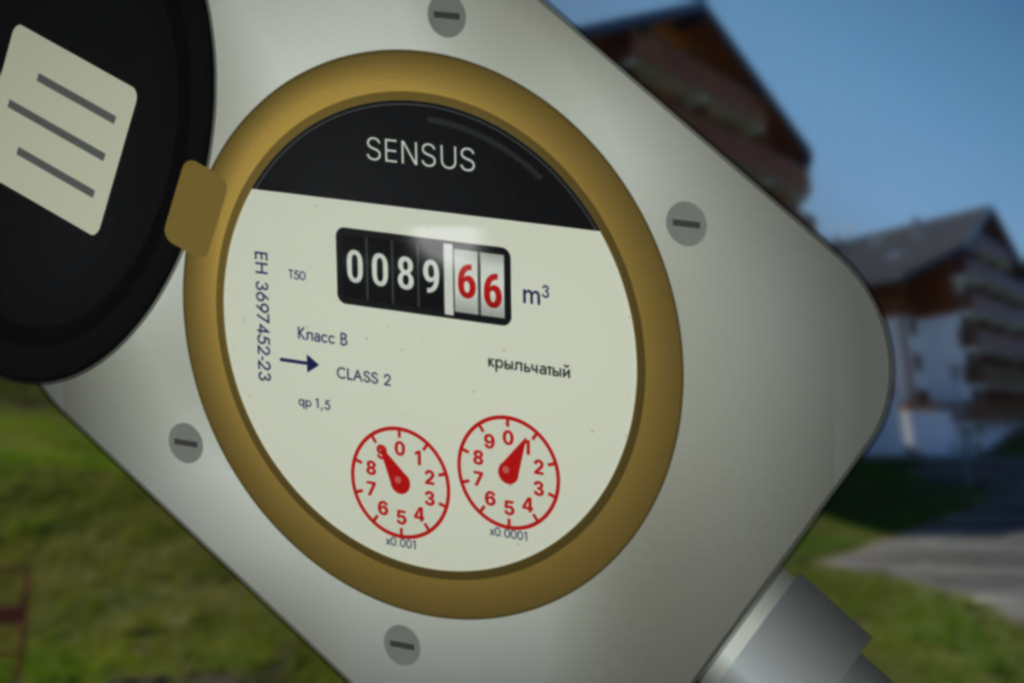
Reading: 89.6590; m³
